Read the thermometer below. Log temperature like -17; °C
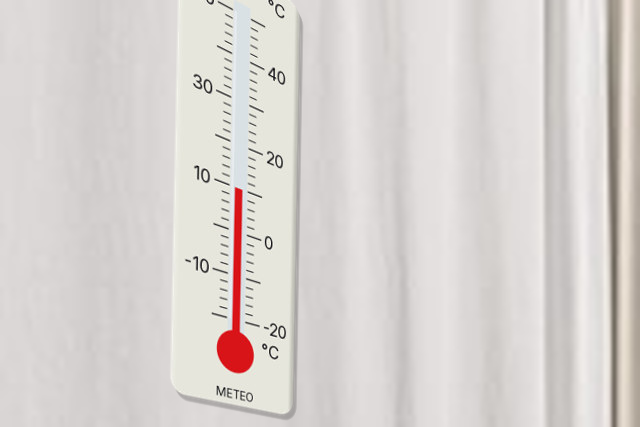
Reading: 10; °C
